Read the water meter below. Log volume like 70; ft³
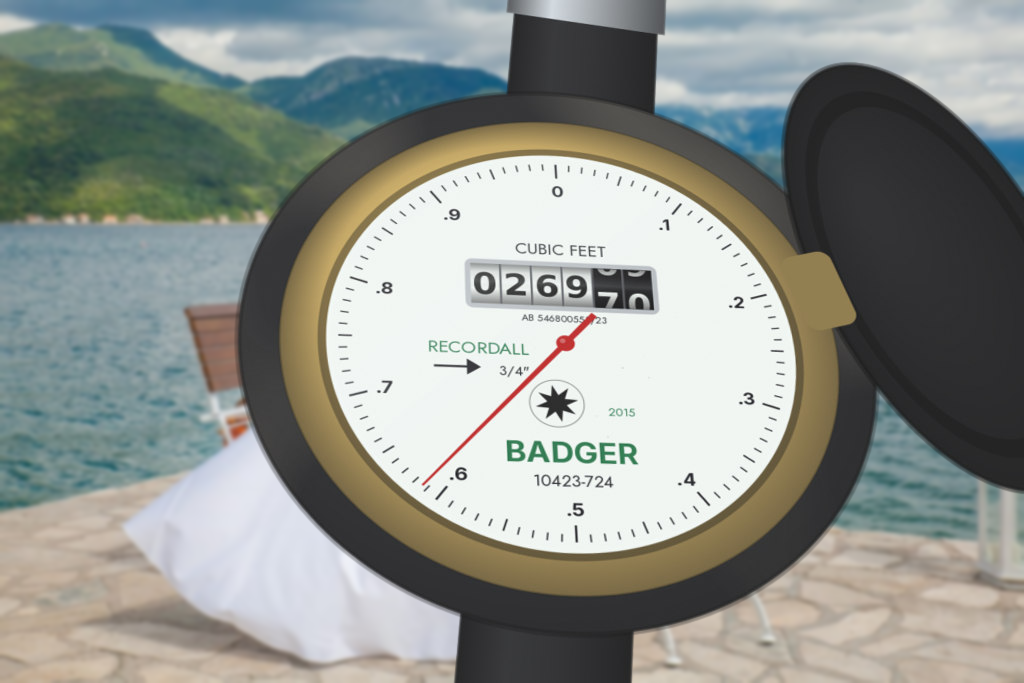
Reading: 26969.61; ft³
